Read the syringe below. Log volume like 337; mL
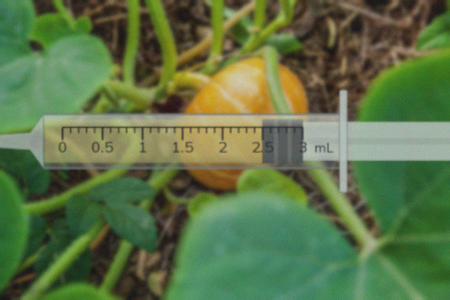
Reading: 2.5; mL
